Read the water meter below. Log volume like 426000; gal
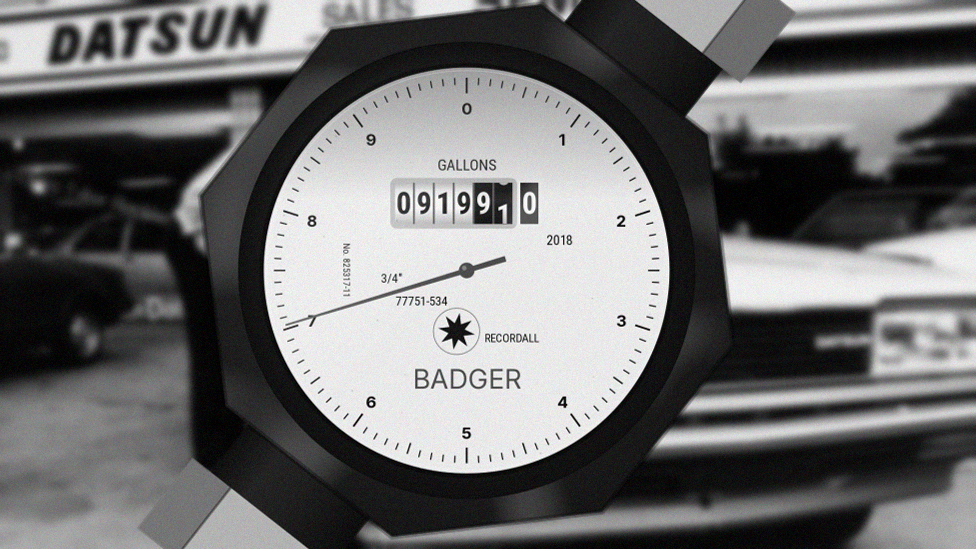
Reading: 919907.0; gal
